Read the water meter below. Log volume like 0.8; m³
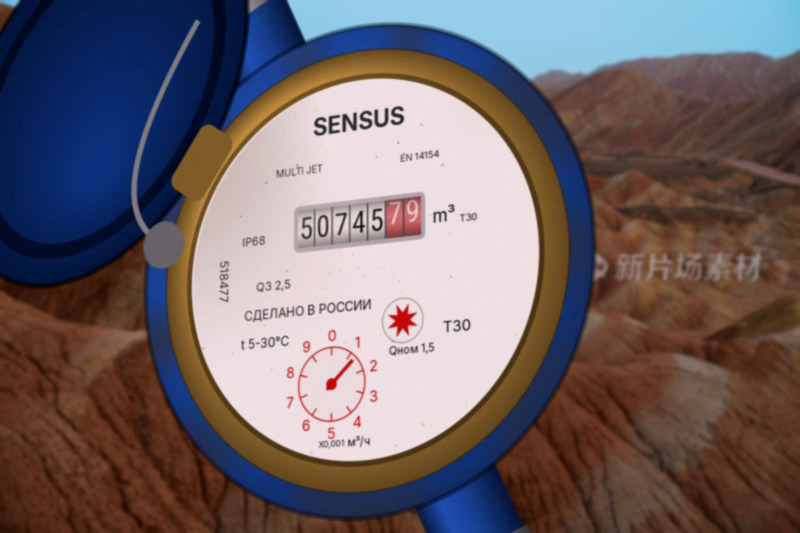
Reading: 50745.791; m³
